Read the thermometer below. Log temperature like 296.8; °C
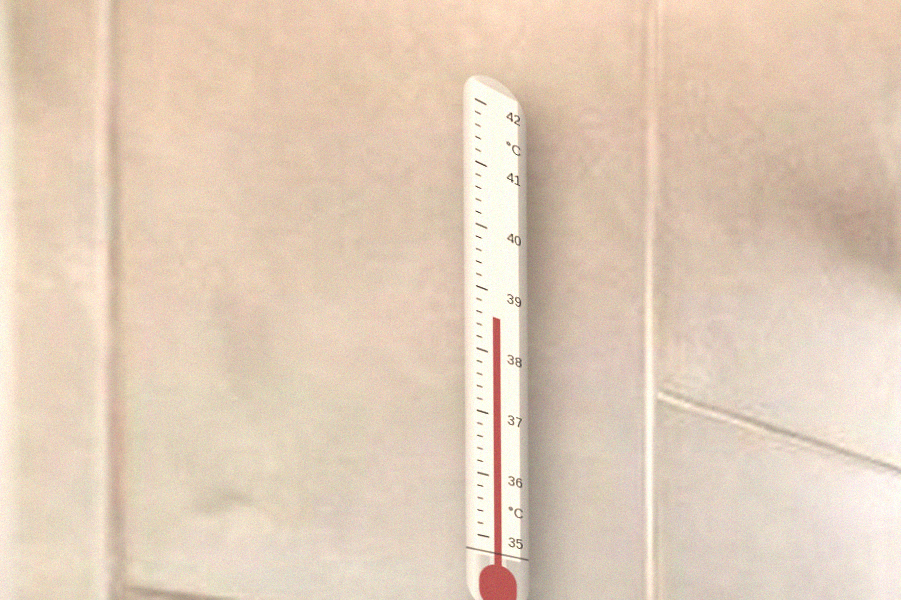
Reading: 38.6; °C
